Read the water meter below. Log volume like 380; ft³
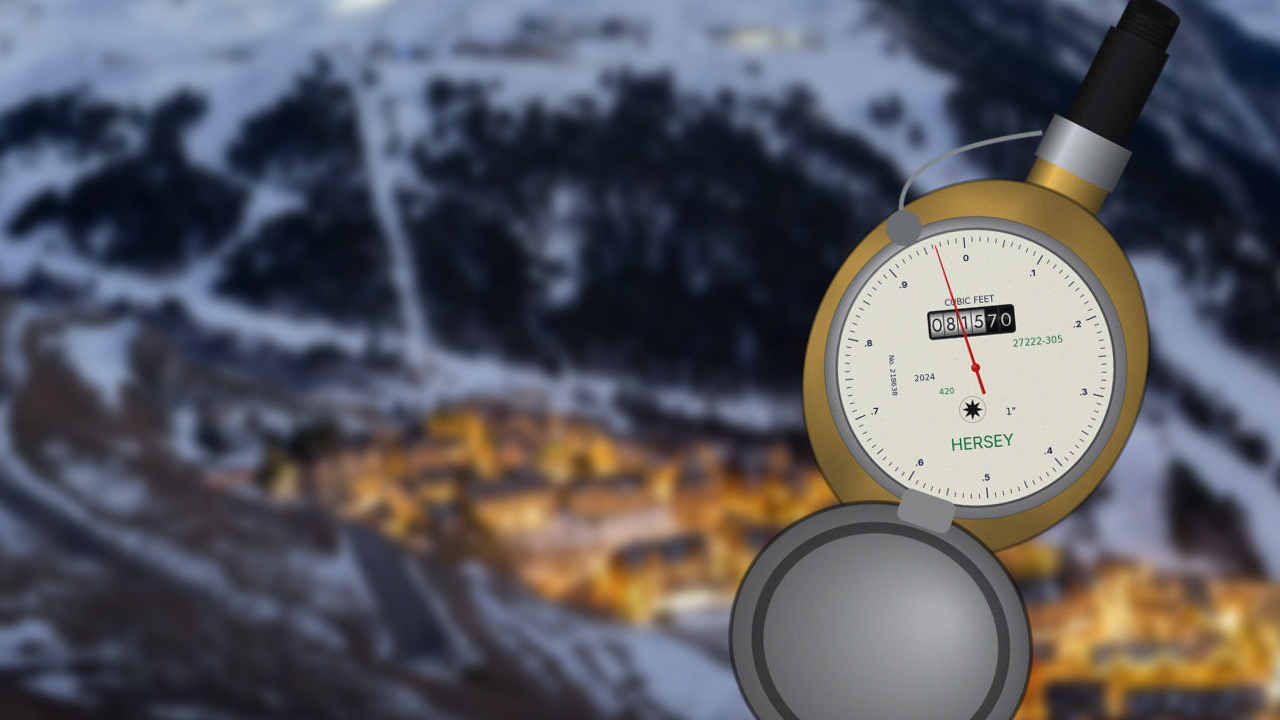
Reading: 81569.96; ft³
